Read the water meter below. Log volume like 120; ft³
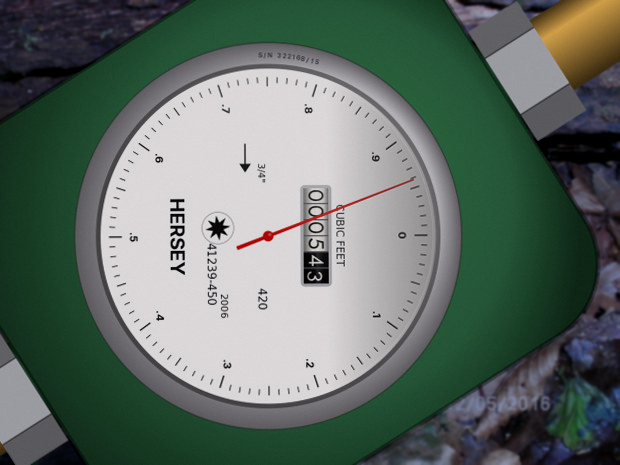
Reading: 542.94; ft³
